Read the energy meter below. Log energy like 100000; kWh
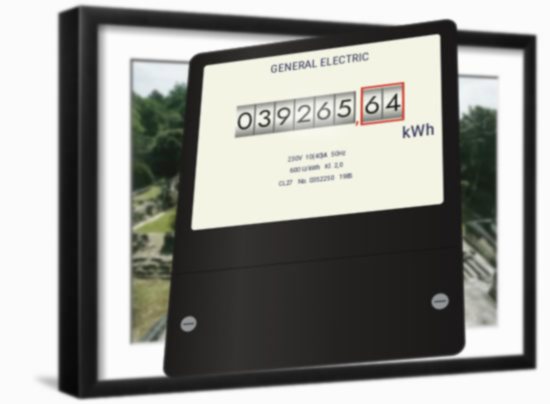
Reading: 39265.64; kWh
